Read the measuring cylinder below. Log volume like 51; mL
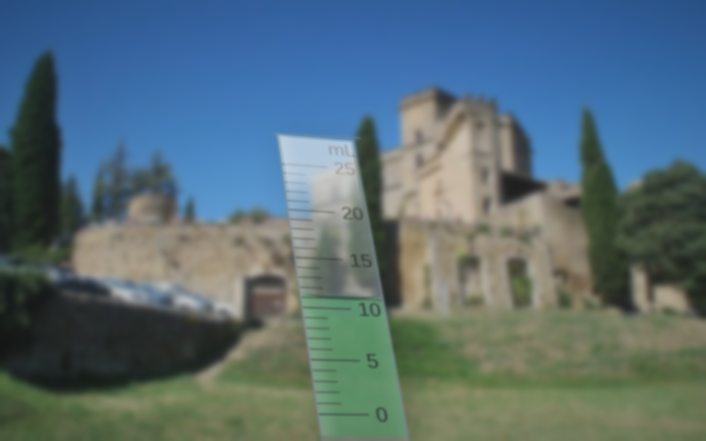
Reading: 11; mL
